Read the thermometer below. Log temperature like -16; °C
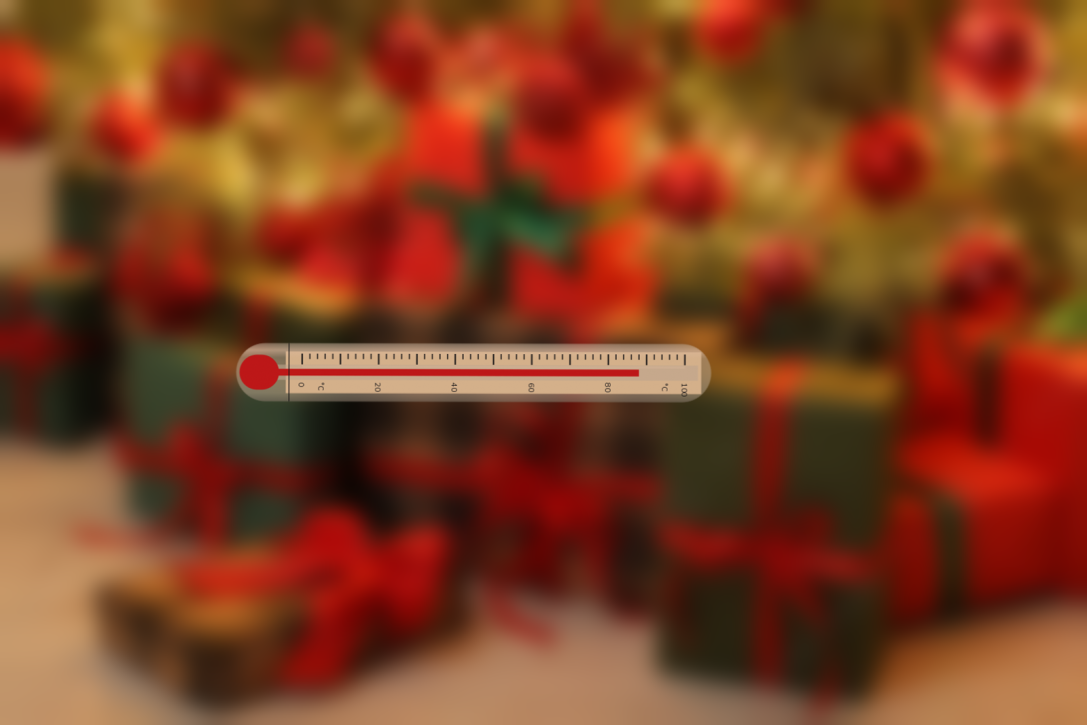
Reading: 88; °C
